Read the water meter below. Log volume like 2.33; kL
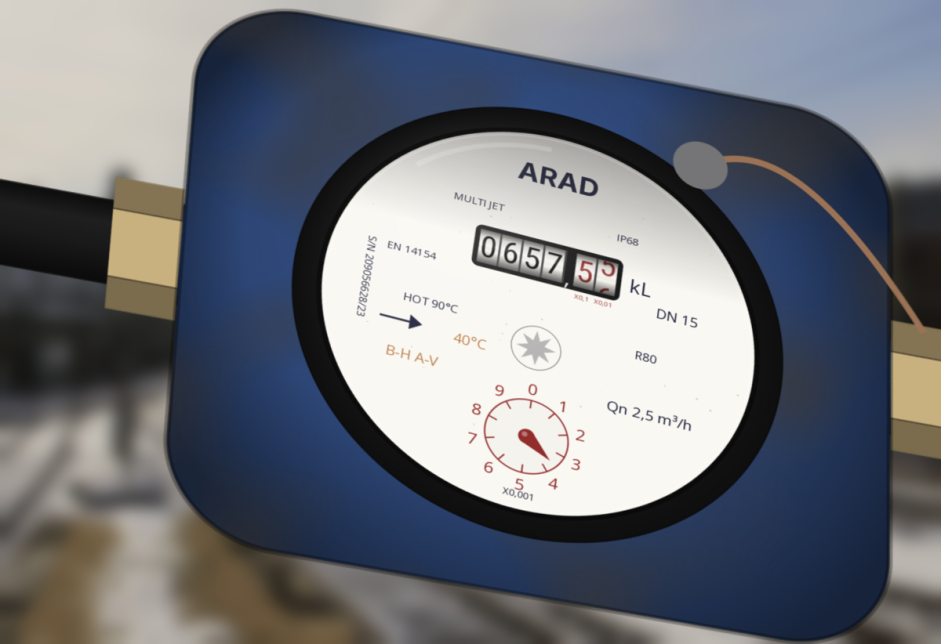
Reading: 657.553; kL
